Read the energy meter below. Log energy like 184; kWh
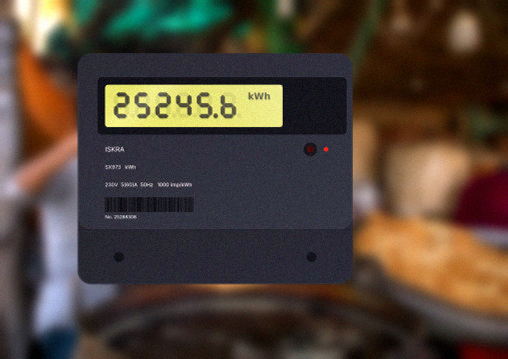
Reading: 25245.6; kWh
